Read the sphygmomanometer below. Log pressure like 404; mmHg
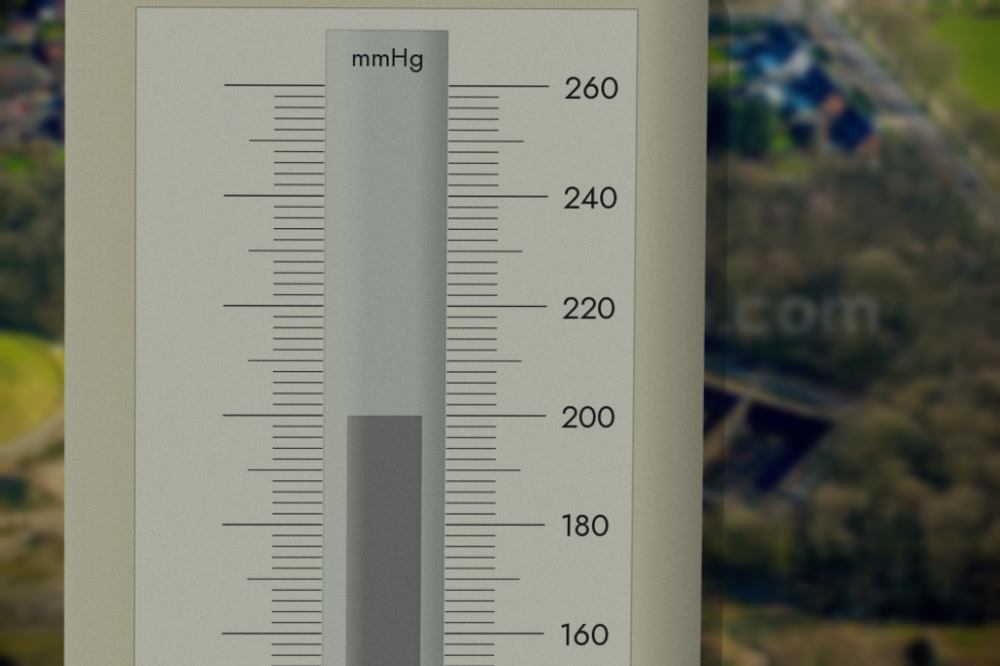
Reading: 200; mmHg
